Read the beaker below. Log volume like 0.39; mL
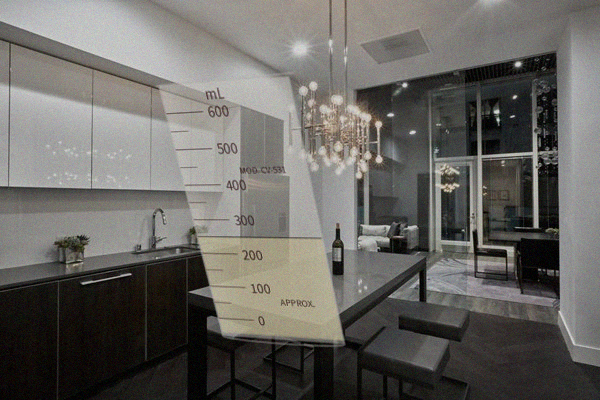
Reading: 250; mL
